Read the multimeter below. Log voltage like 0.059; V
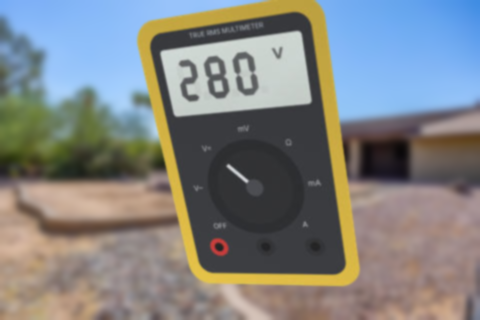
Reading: 280; V
